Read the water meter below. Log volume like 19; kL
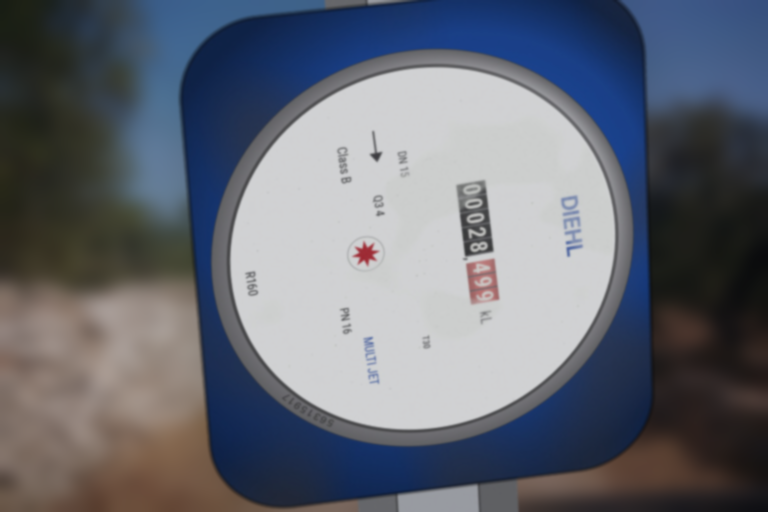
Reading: 28.499; kL
